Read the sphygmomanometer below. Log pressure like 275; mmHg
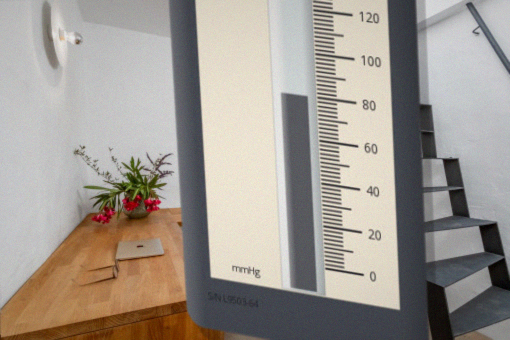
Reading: 80; mmHg
